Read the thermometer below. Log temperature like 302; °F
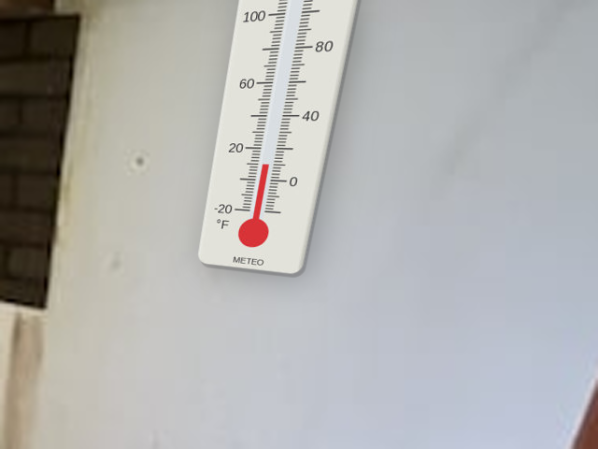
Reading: 10; °F
